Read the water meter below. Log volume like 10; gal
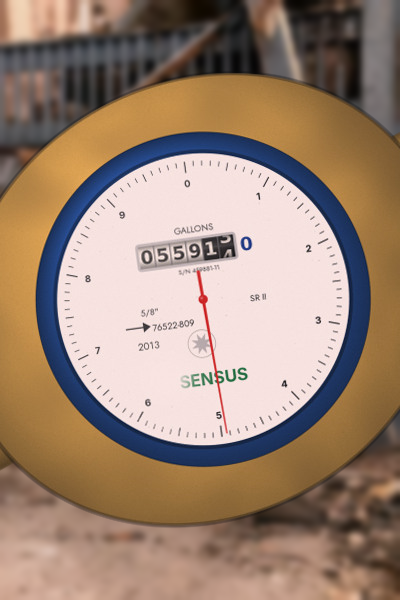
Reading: 559134.9; gal
